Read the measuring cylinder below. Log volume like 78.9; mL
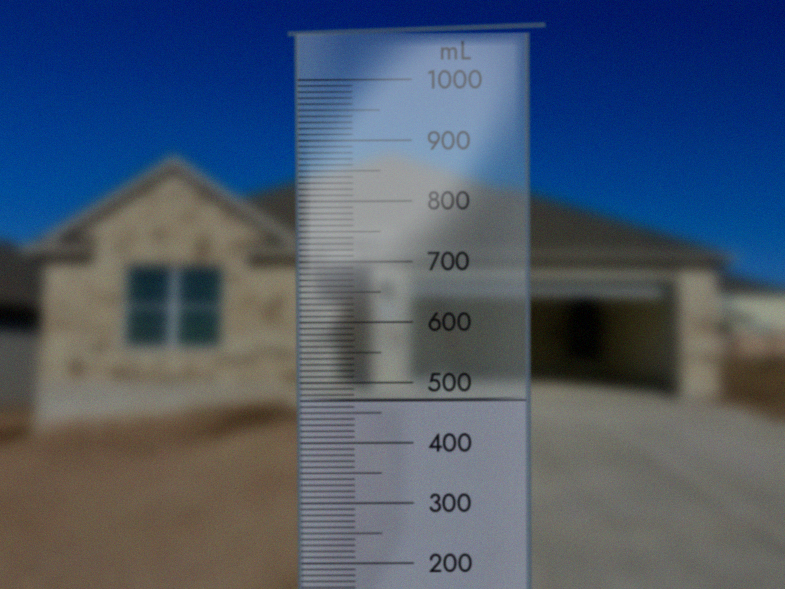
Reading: 470; mL
